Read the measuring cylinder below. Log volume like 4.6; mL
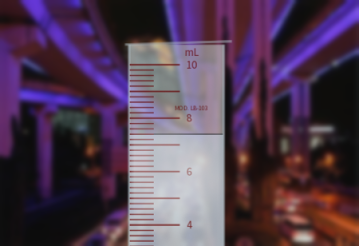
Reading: 7.4; mL
